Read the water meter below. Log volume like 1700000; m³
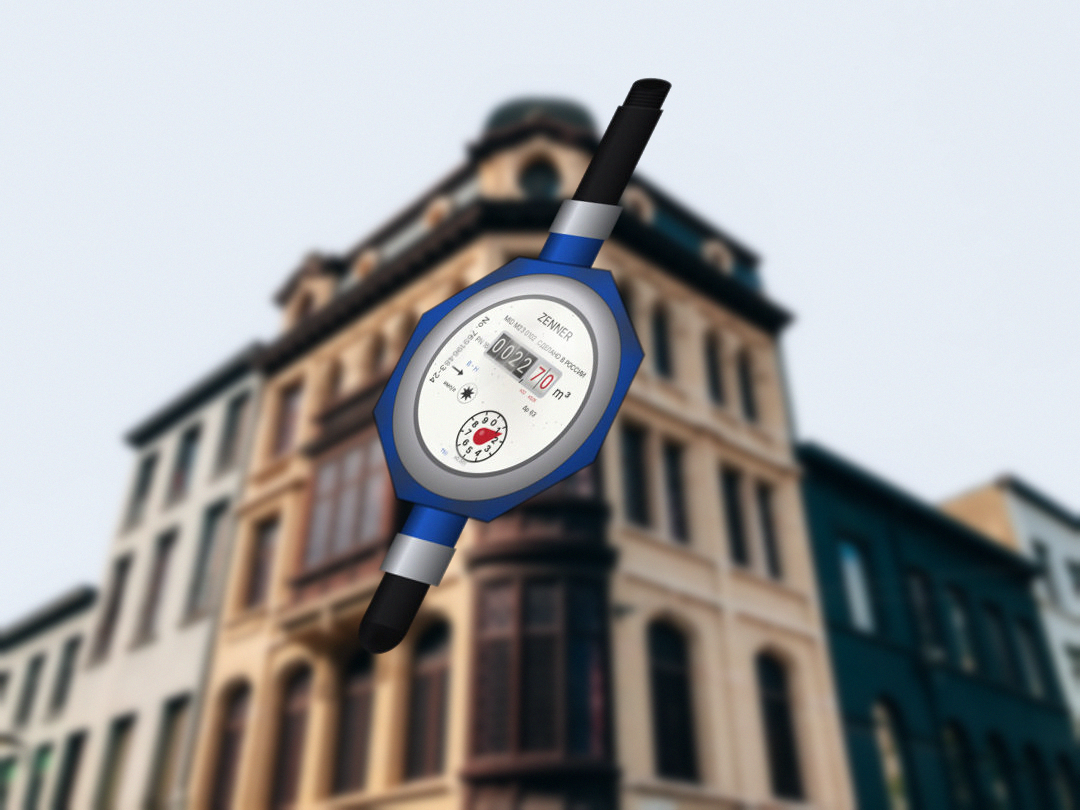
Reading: 22.701; m³
